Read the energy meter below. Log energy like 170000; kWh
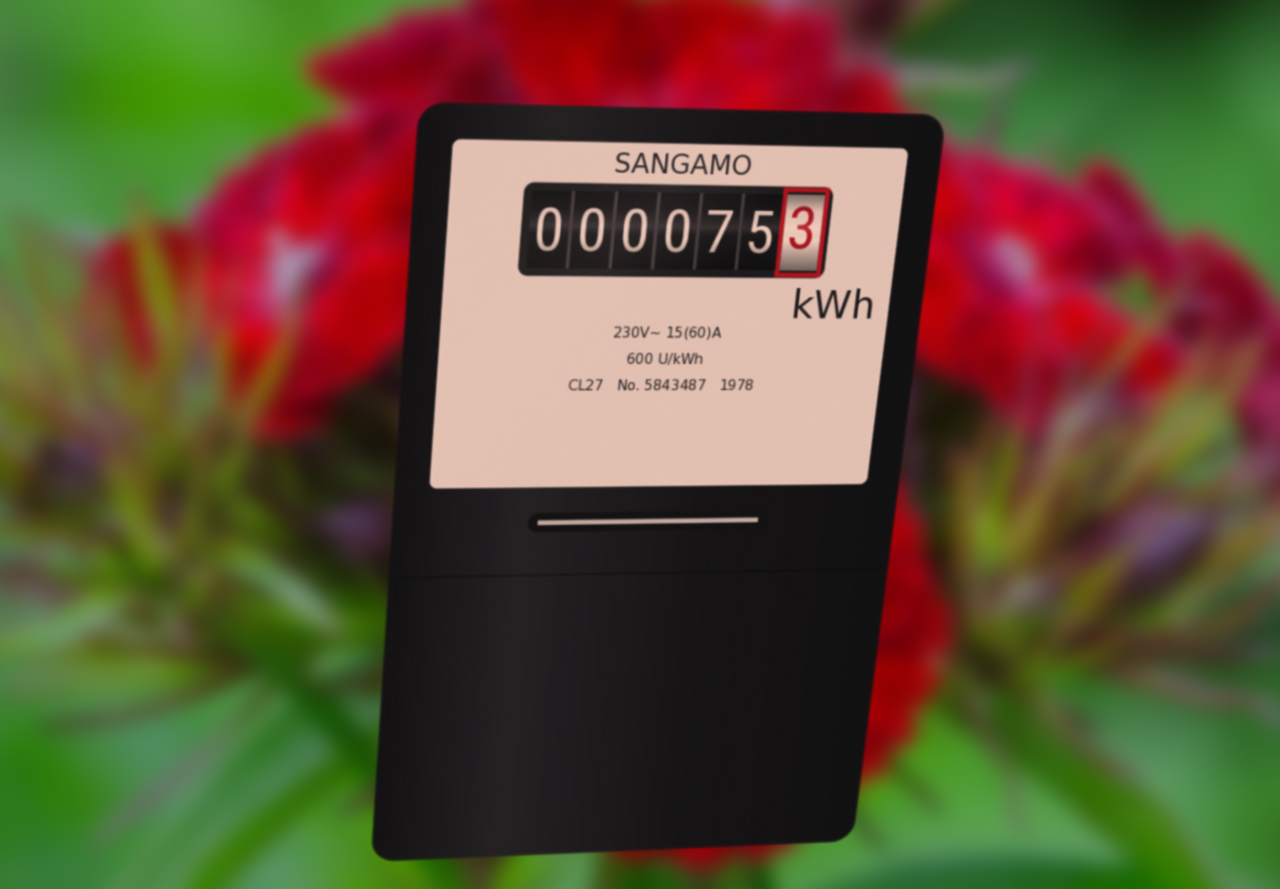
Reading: 75.3; kWh
